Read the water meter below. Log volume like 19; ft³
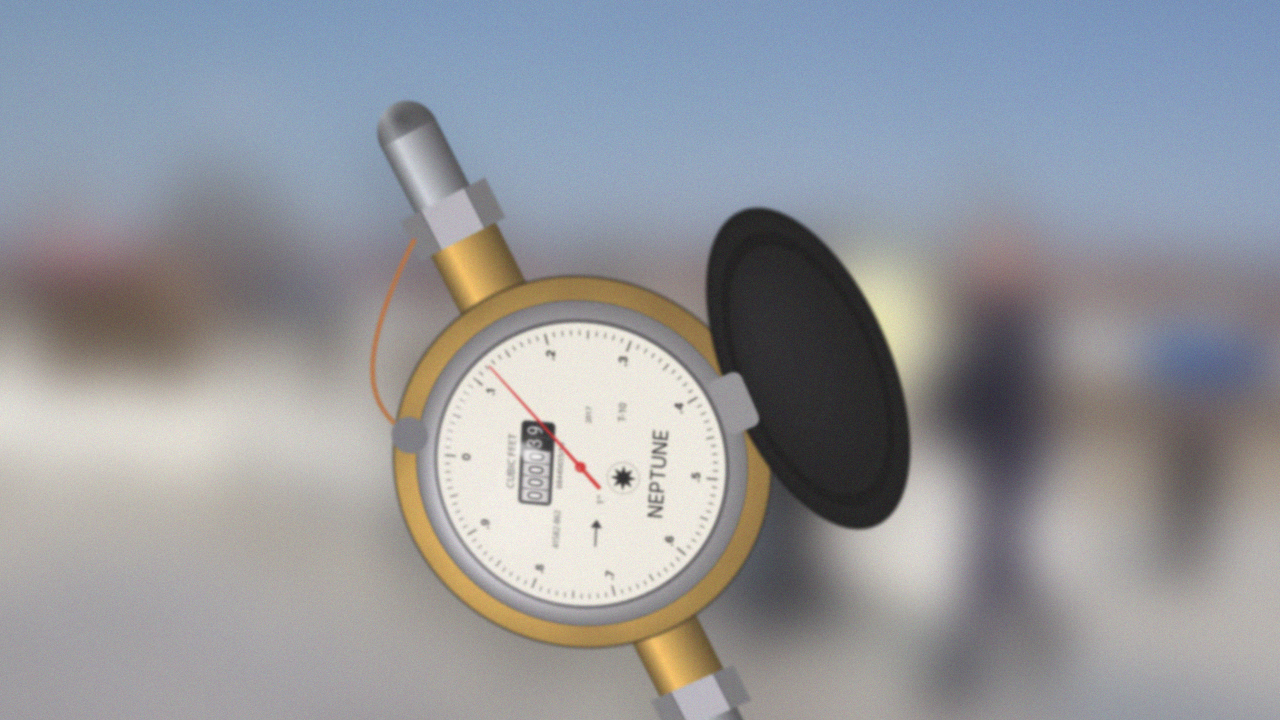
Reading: 39.12; ft³
